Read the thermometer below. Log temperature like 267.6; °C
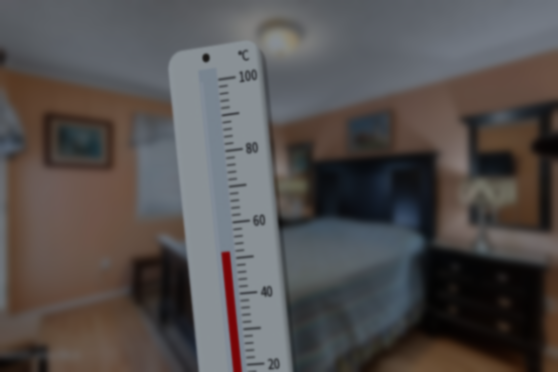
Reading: 52; °C
